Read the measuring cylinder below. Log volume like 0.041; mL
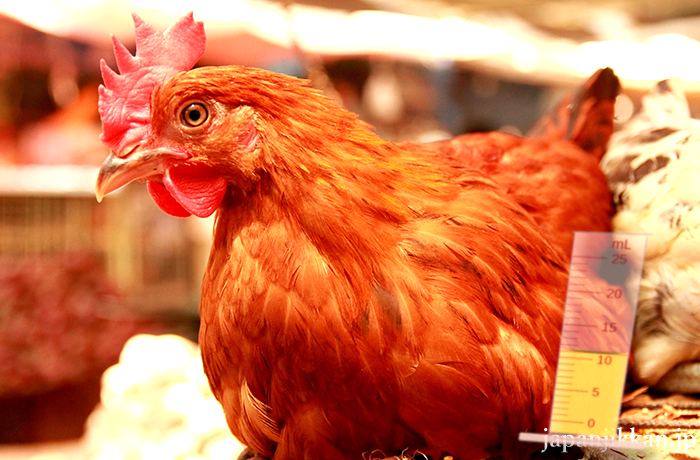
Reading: 11; mL
